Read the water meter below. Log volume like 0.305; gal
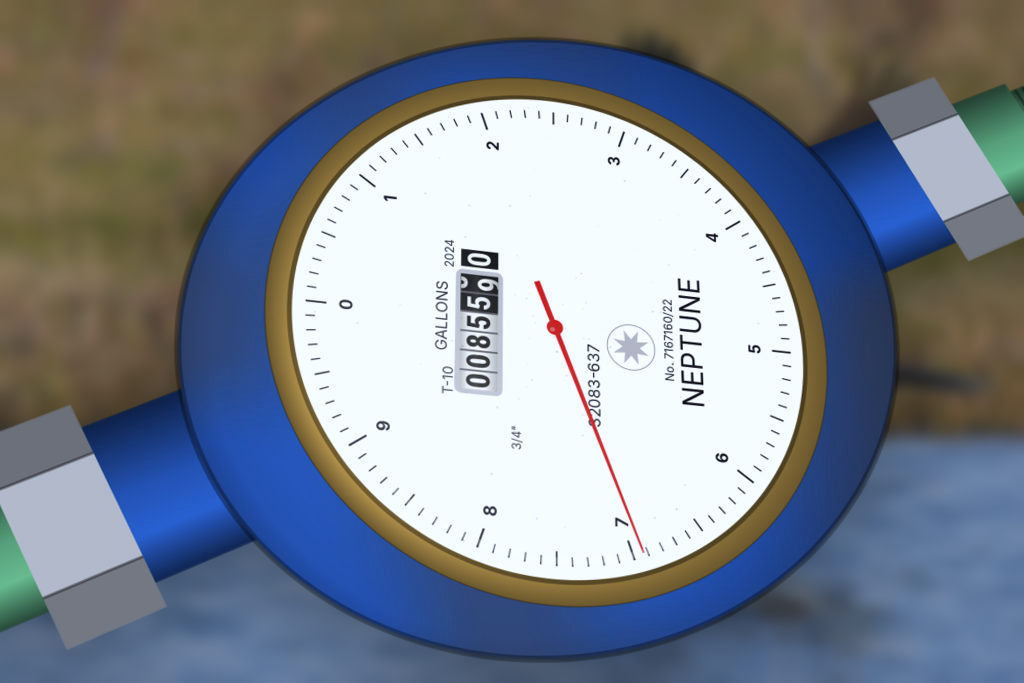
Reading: 85586.9; gal
